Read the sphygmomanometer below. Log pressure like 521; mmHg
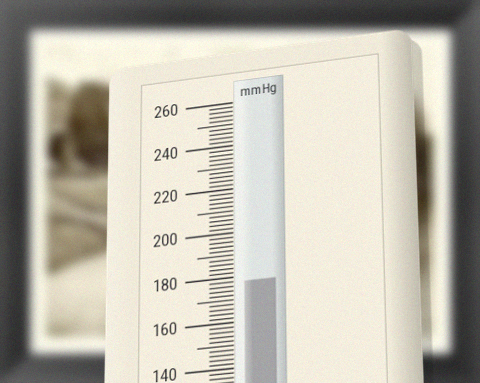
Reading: 178; mmHg
